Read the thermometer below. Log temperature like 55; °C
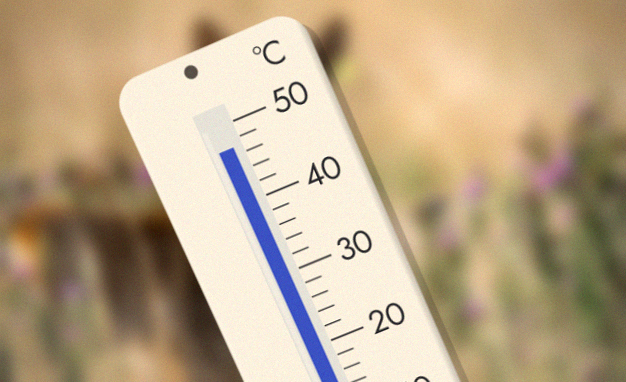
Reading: 47; °C
